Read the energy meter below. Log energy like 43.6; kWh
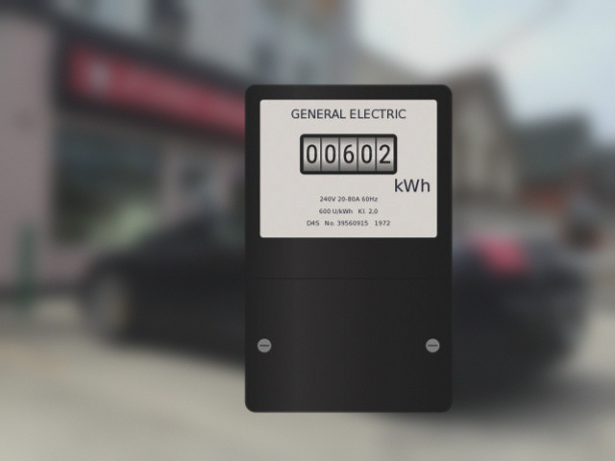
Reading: 602; kWh
